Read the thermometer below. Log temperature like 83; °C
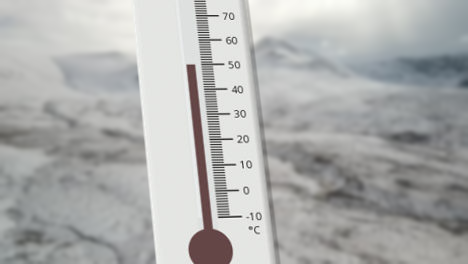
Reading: 50; °C
